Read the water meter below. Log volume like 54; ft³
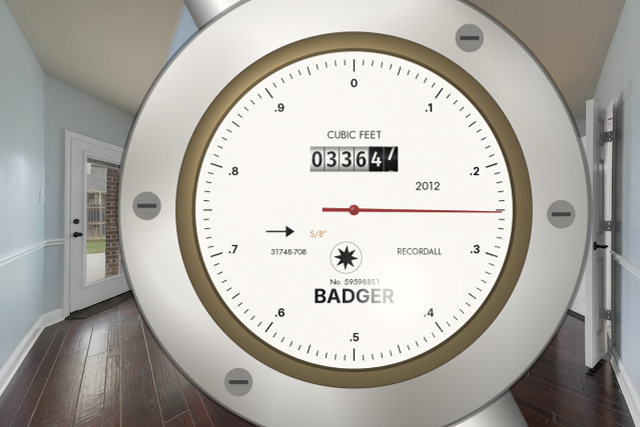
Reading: 33647.25; ft³
